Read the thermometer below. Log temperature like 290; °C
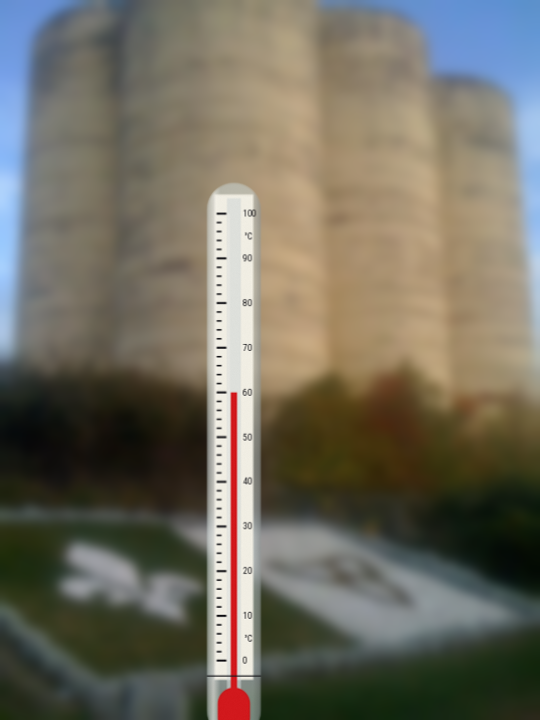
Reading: 60; °C
